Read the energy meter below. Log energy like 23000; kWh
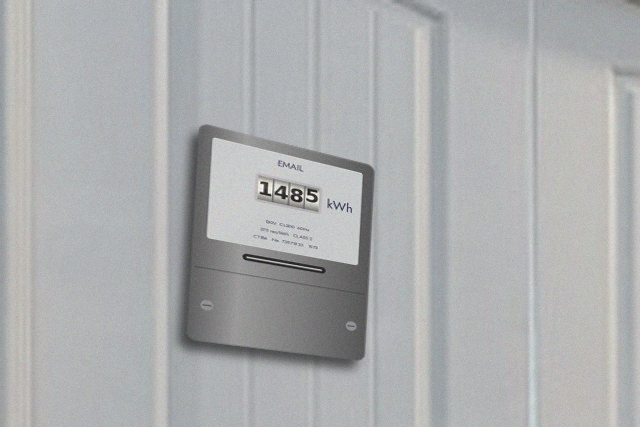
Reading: 1485; kWh
